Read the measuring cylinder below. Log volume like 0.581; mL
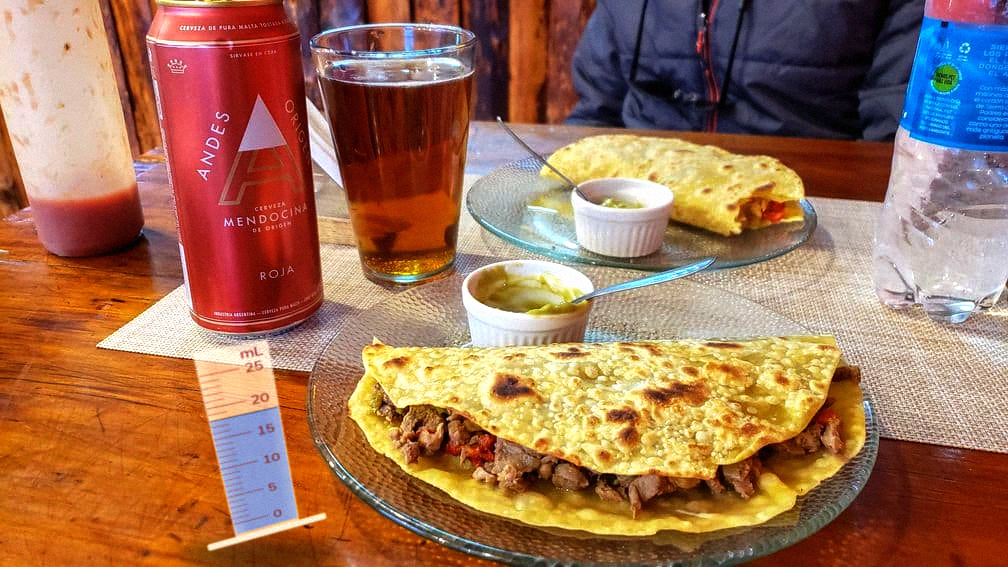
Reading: 18; mL
